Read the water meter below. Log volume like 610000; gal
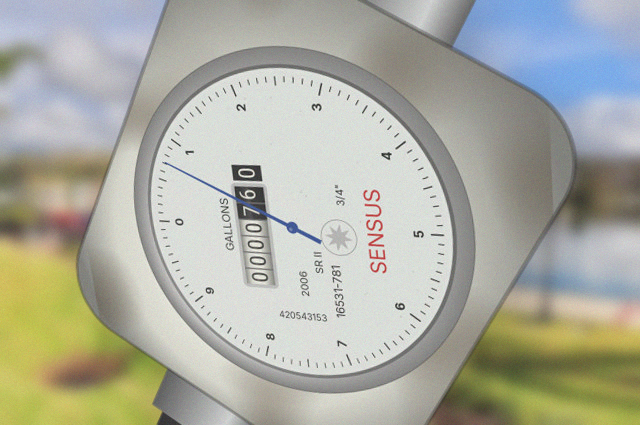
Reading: 760.7; gal
